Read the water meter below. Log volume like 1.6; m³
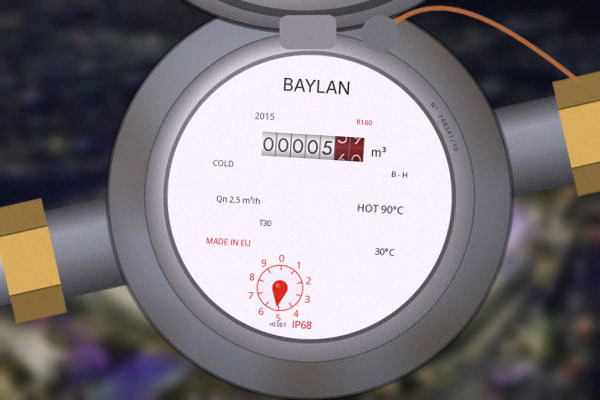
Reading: 5.595; m³
